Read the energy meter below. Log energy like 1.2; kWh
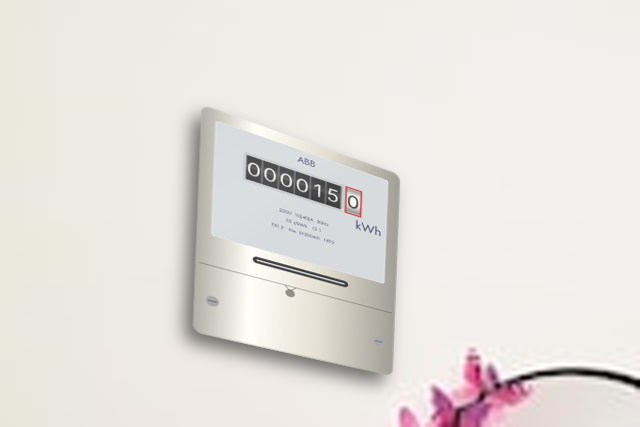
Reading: 15.0; kWh
